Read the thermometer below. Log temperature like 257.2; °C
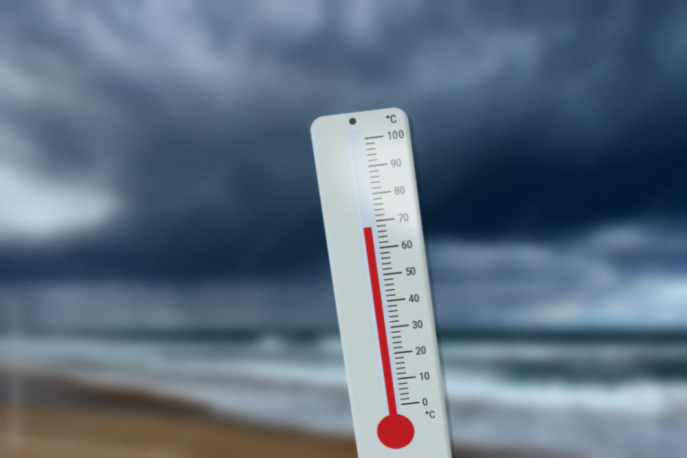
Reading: 68; °C
